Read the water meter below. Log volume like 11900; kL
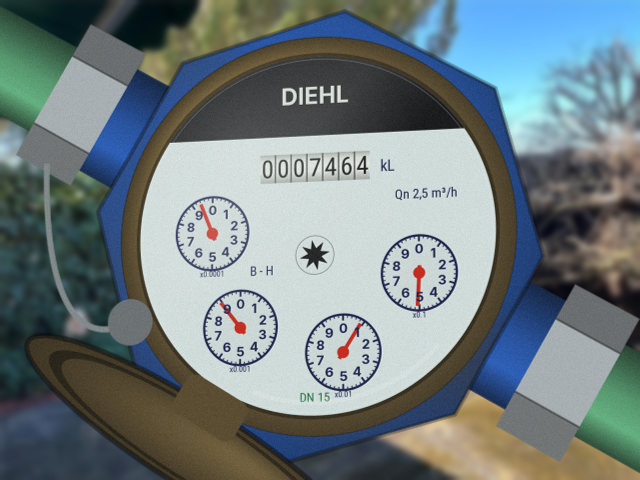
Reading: 7464.5089; kL
